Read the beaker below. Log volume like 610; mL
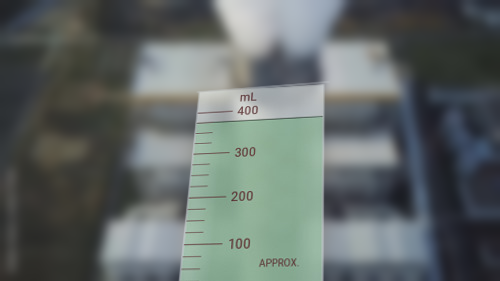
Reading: 375; mL
